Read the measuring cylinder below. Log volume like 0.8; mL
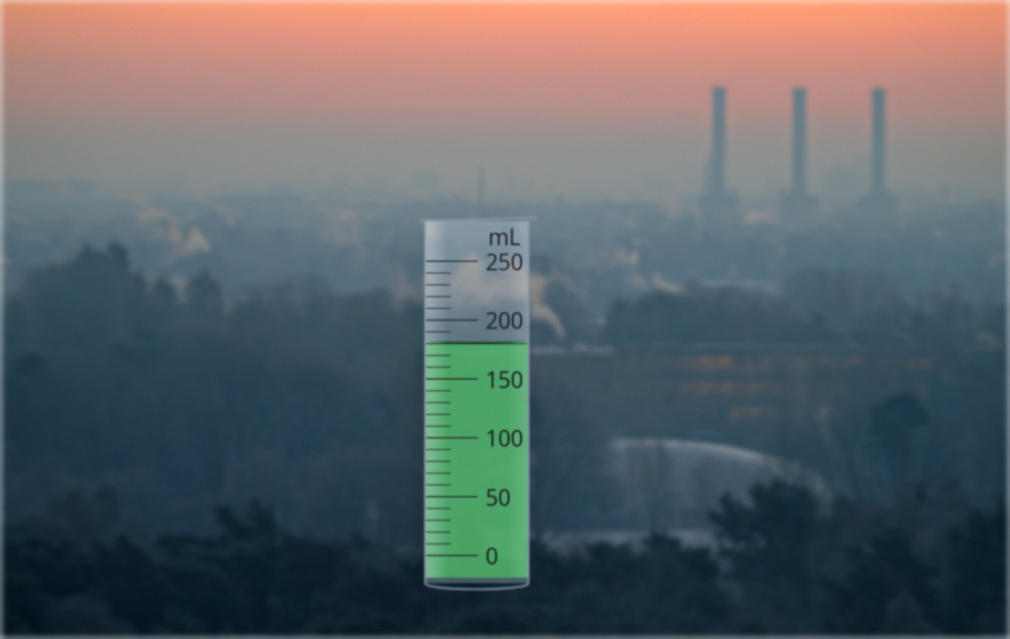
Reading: 180; mL
